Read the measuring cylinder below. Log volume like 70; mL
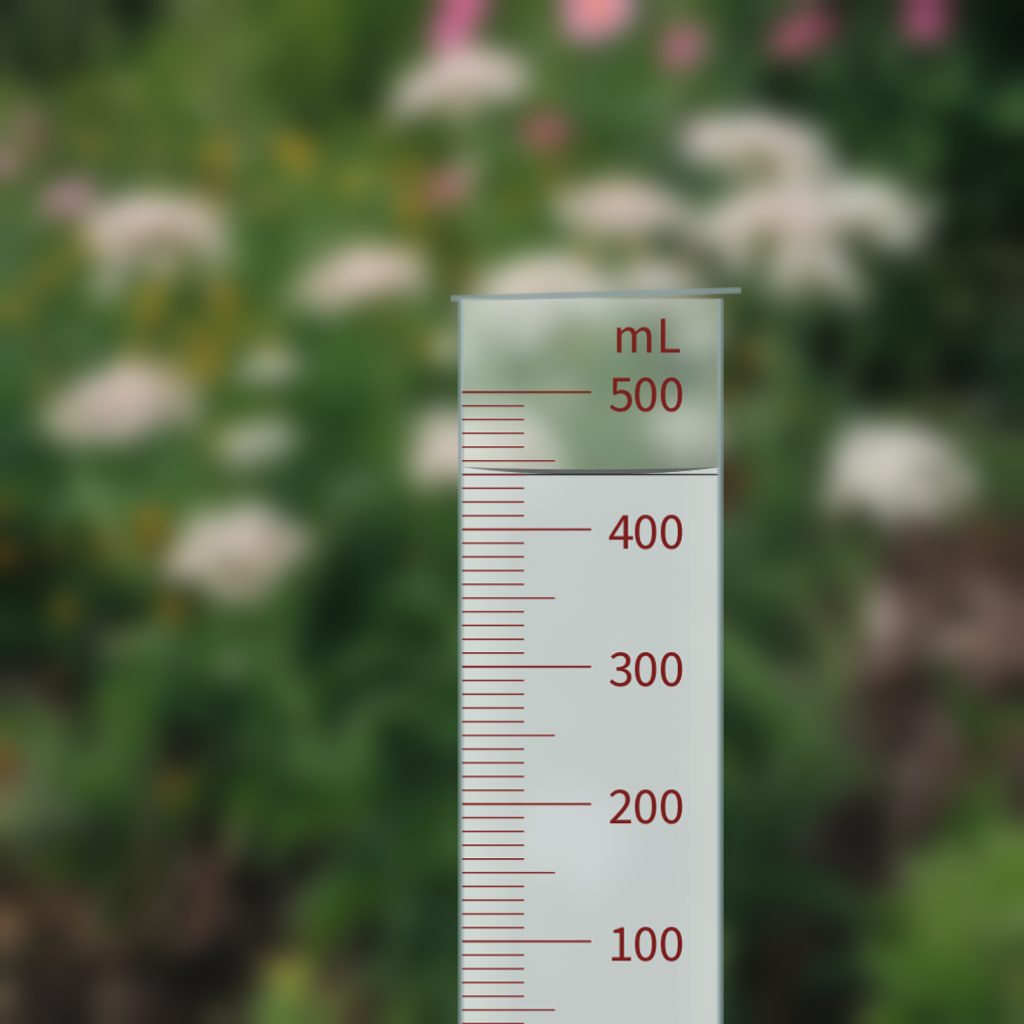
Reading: 440; mL
